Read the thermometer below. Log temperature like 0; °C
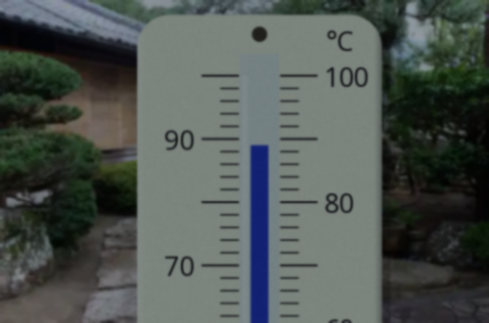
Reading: 89; °C
